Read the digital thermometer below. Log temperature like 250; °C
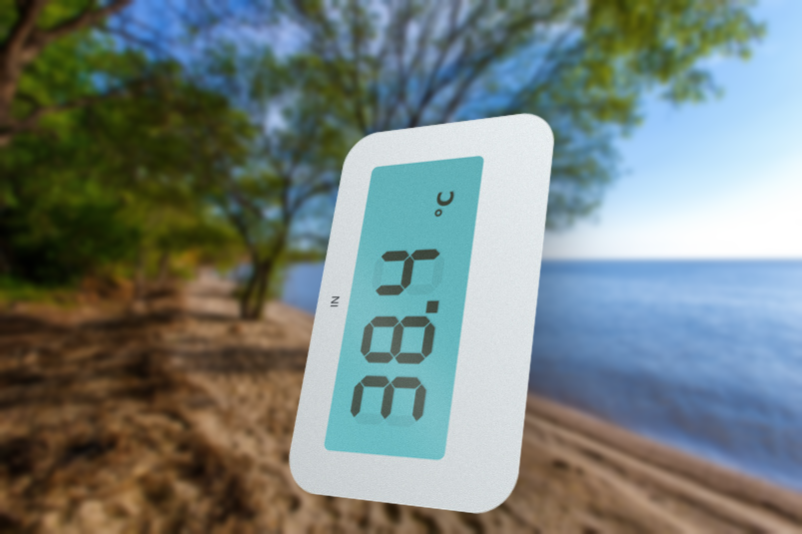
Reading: 38.4; °C
